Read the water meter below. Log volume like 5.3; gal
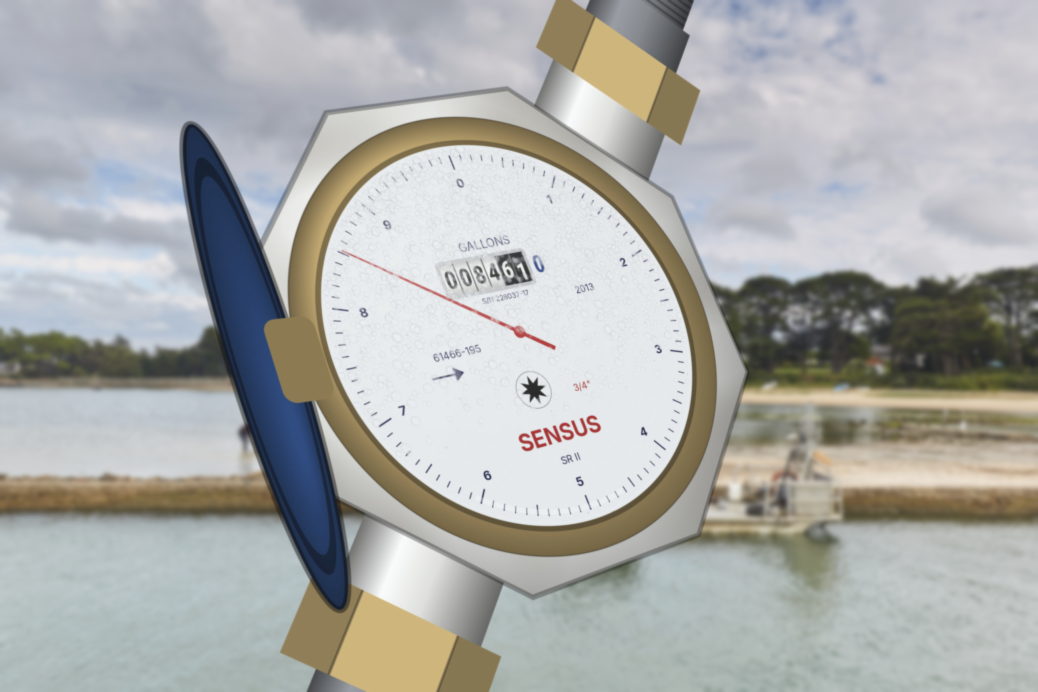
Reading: 84608.5; gal
